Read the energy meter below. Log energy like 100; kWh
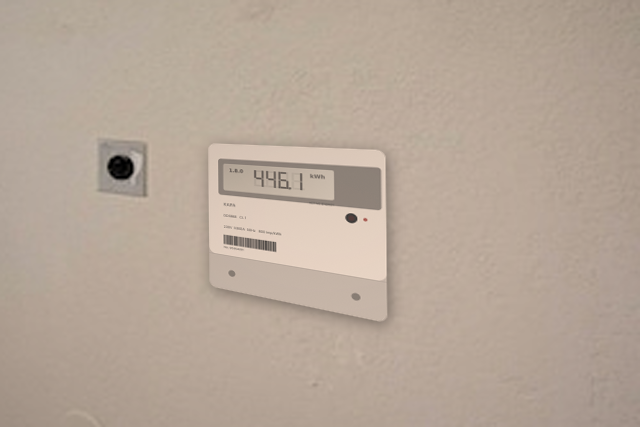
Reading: 446.1; kWh
